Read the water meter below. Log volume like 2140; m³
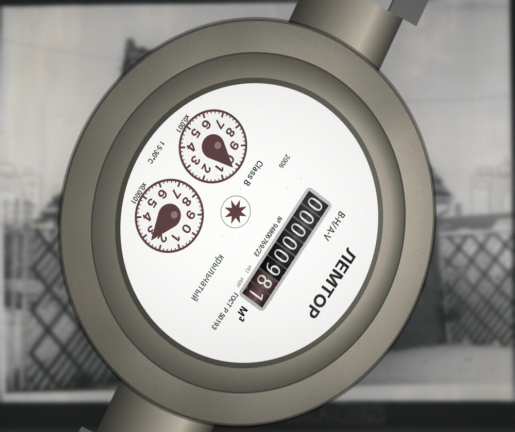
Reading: 9.8102; m³
